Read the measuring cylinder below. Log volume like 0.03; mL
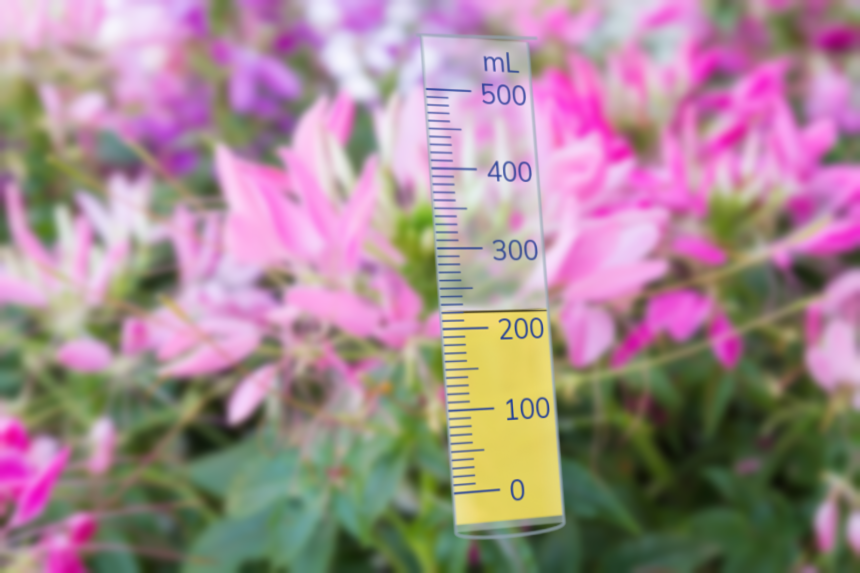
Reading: 220; mL
